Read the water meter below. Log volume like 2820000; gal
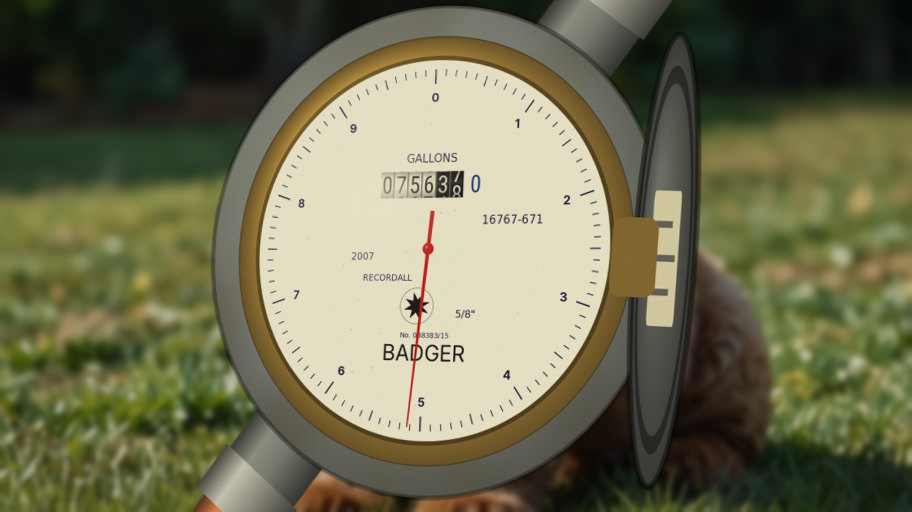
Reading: 756375.1; gal
